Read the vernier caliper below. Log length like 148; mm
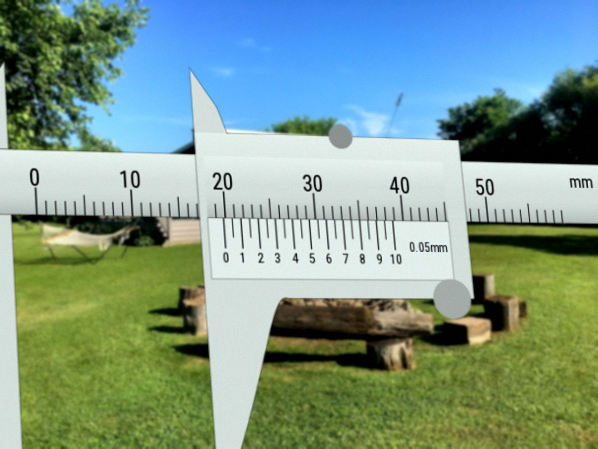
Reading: 19.8; mm
